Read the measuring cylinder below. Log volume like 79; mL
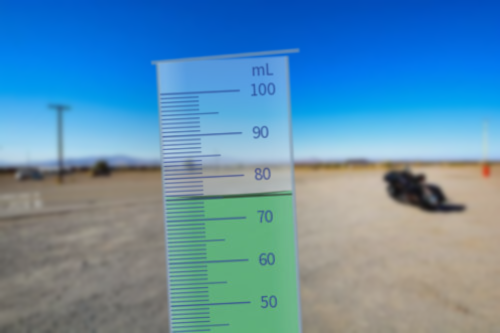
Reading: 75; mL
